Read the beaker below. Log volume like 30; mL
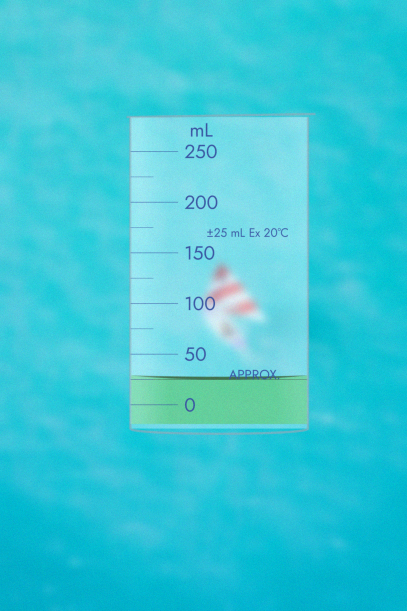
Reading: 25; mL
